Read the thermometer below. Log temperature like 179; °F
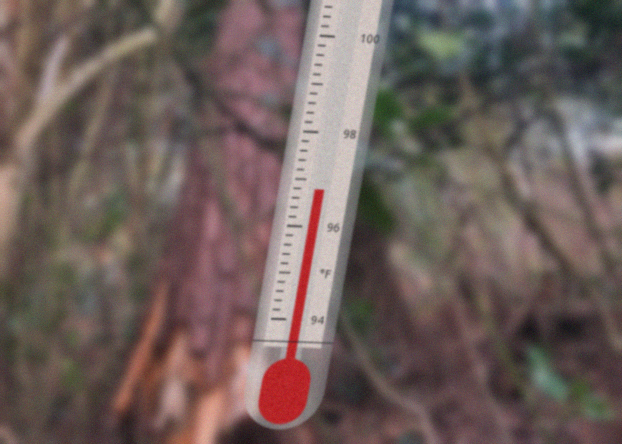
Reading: 96.8; °F
